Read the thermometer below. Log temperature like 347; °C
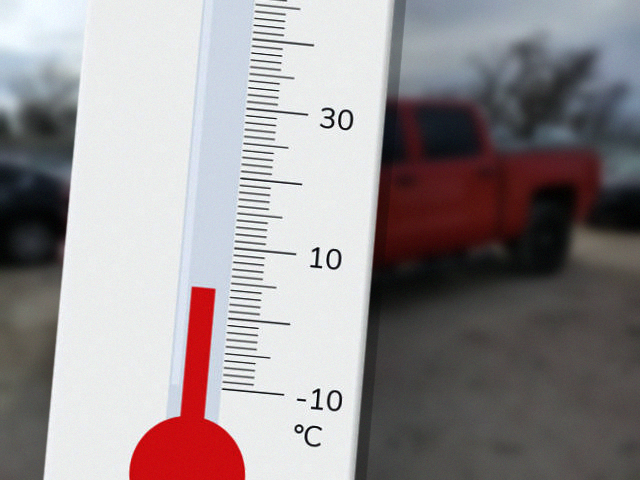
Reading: 4; °C
